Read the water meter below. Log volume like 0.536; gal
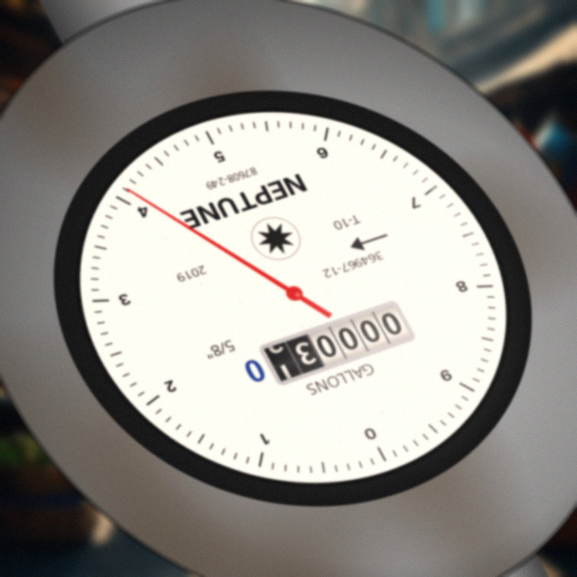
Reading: 314.1; gal
